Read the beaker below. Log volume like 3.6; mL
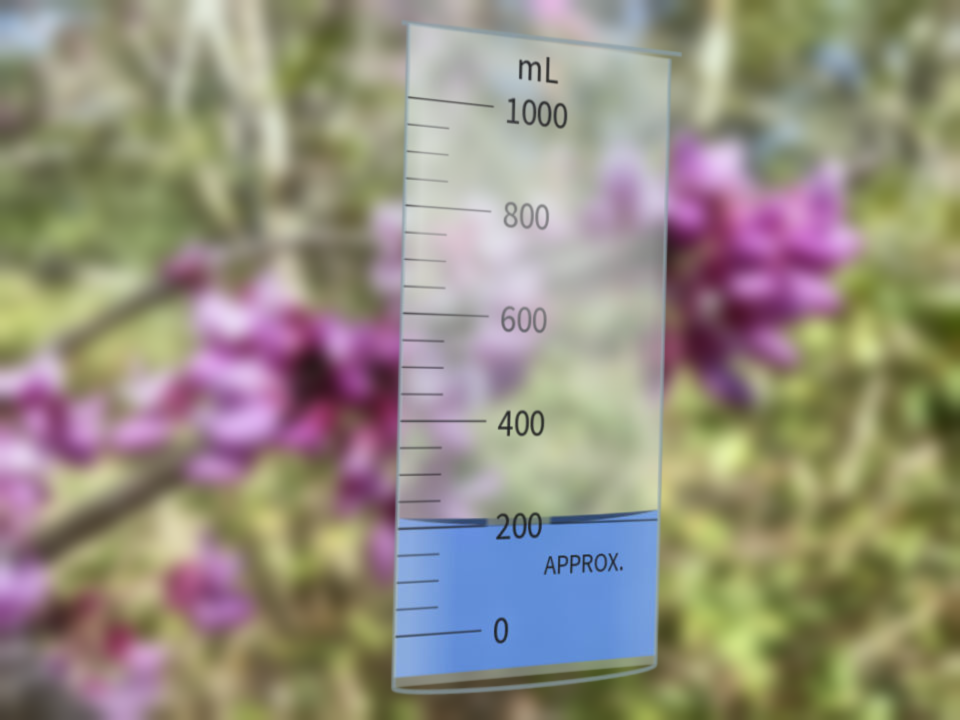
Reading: 200; mL
